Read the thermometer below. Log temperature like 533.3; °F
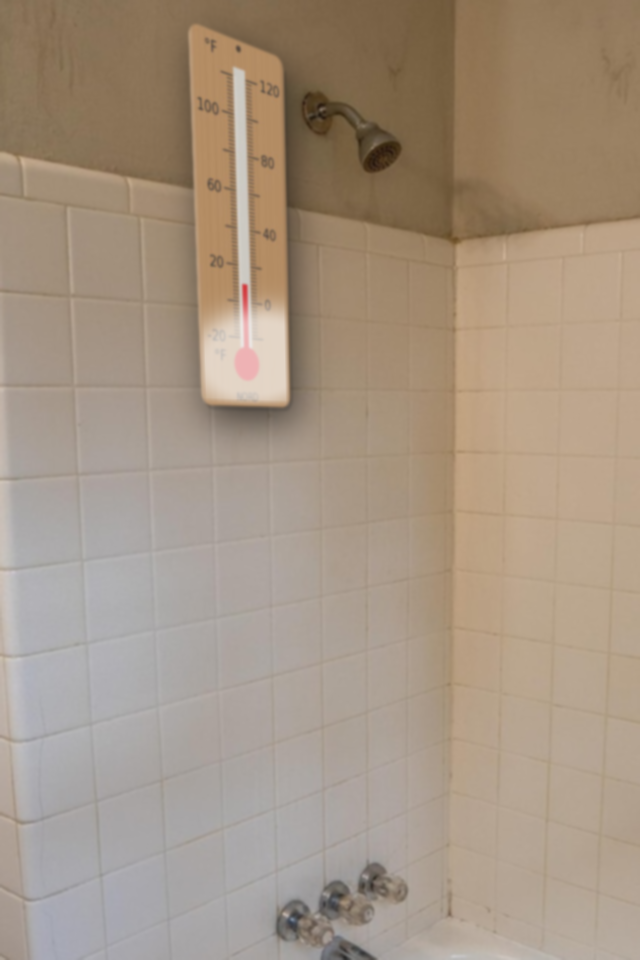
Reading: 10; °F
